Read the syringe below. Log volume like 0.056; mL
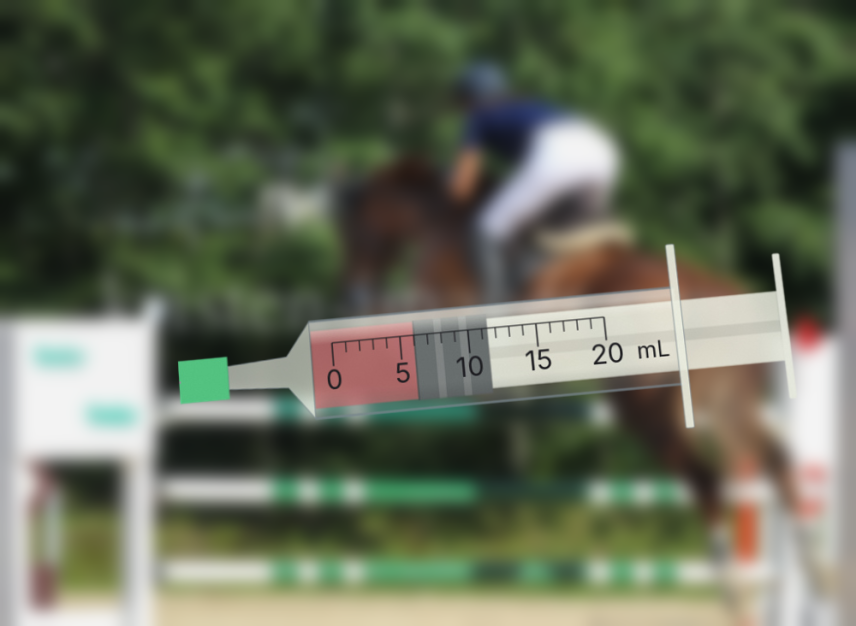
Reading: 6; mL
